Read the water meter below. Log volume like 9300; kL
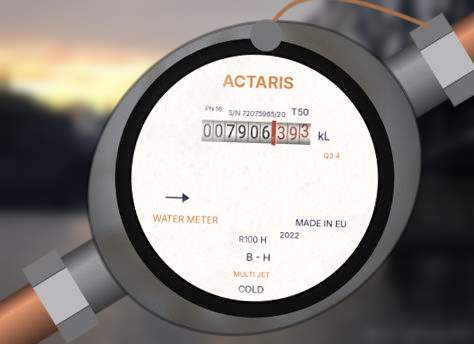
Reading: 7906.393; kL
